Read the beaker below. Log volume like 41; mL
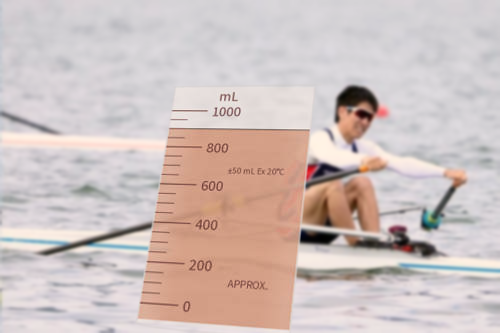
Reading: 900; mL
